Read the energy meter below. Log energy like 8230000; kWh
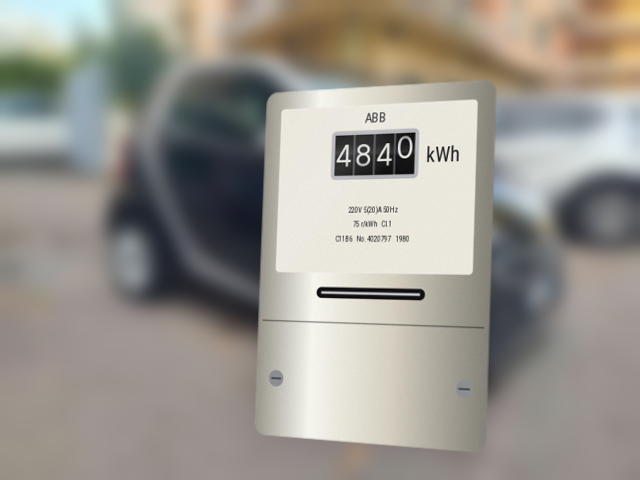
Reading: 4840; kWh
